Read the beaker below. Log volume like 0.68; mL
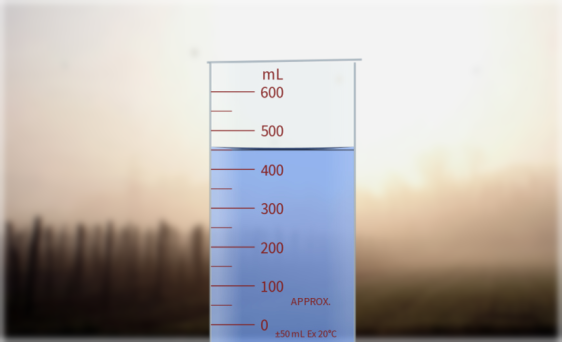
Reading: 450; mL
